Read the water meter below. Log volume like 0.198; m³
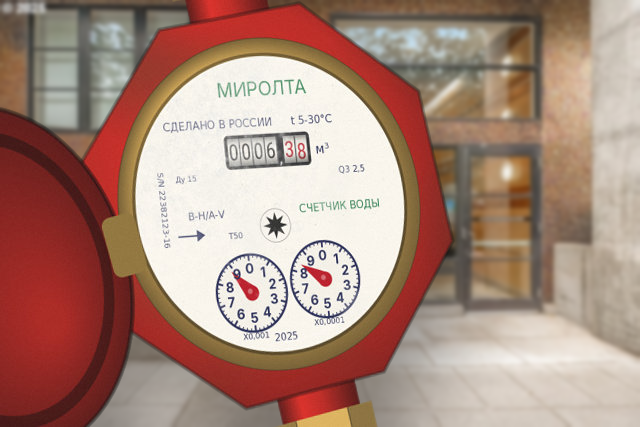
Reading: 6.3788; m³
